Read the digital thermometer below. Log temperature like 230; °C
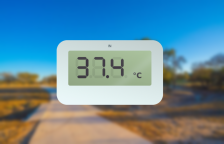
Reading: 37.4; °C
